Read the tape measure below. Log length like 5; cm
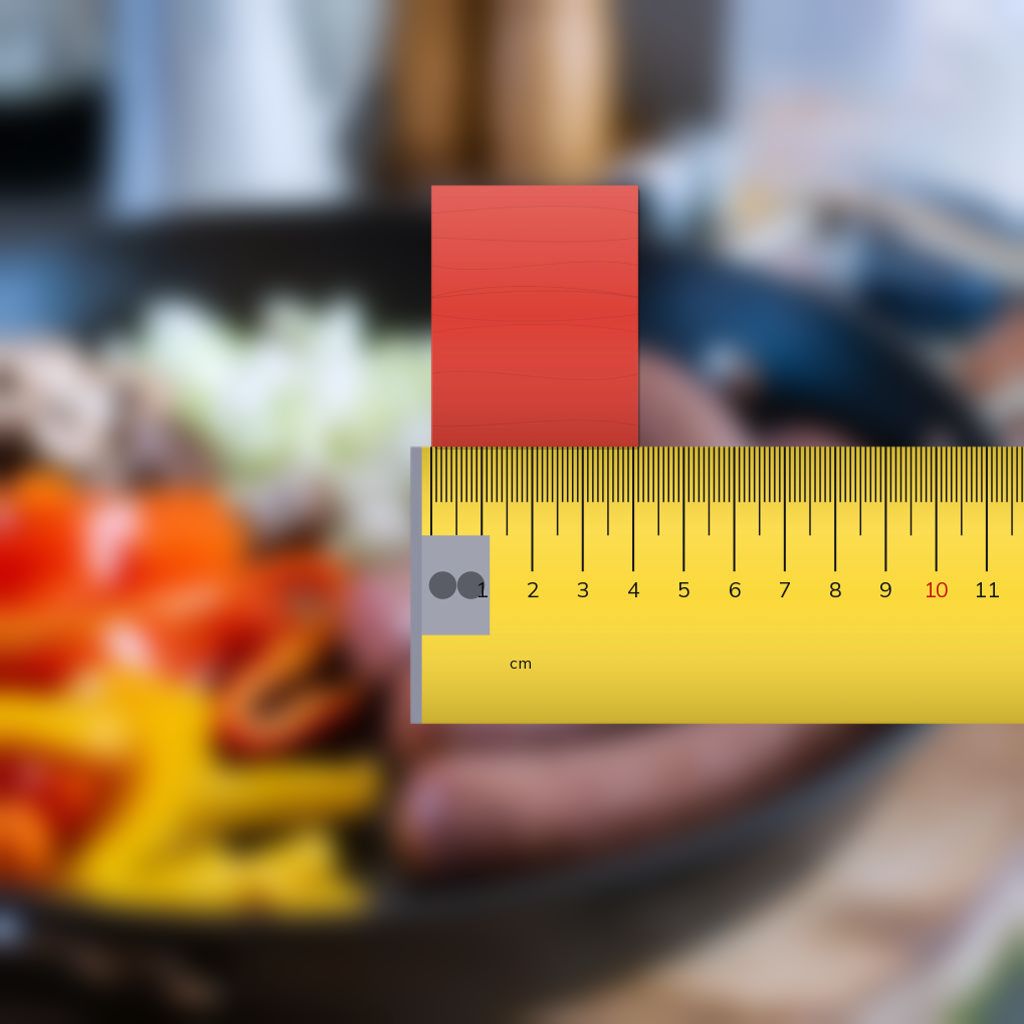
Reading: 4.1; cm
